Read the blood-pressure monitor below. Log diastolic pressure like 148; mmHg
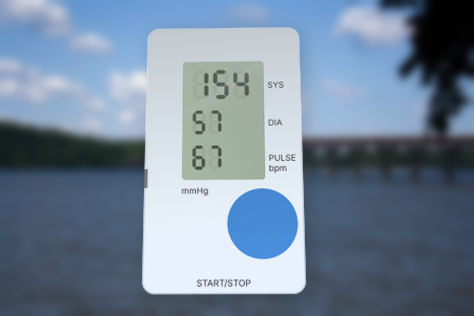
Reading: 57; mmHg
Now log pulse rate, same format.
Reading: 67; bpm
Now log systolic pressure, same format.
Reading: 154; mmHg
